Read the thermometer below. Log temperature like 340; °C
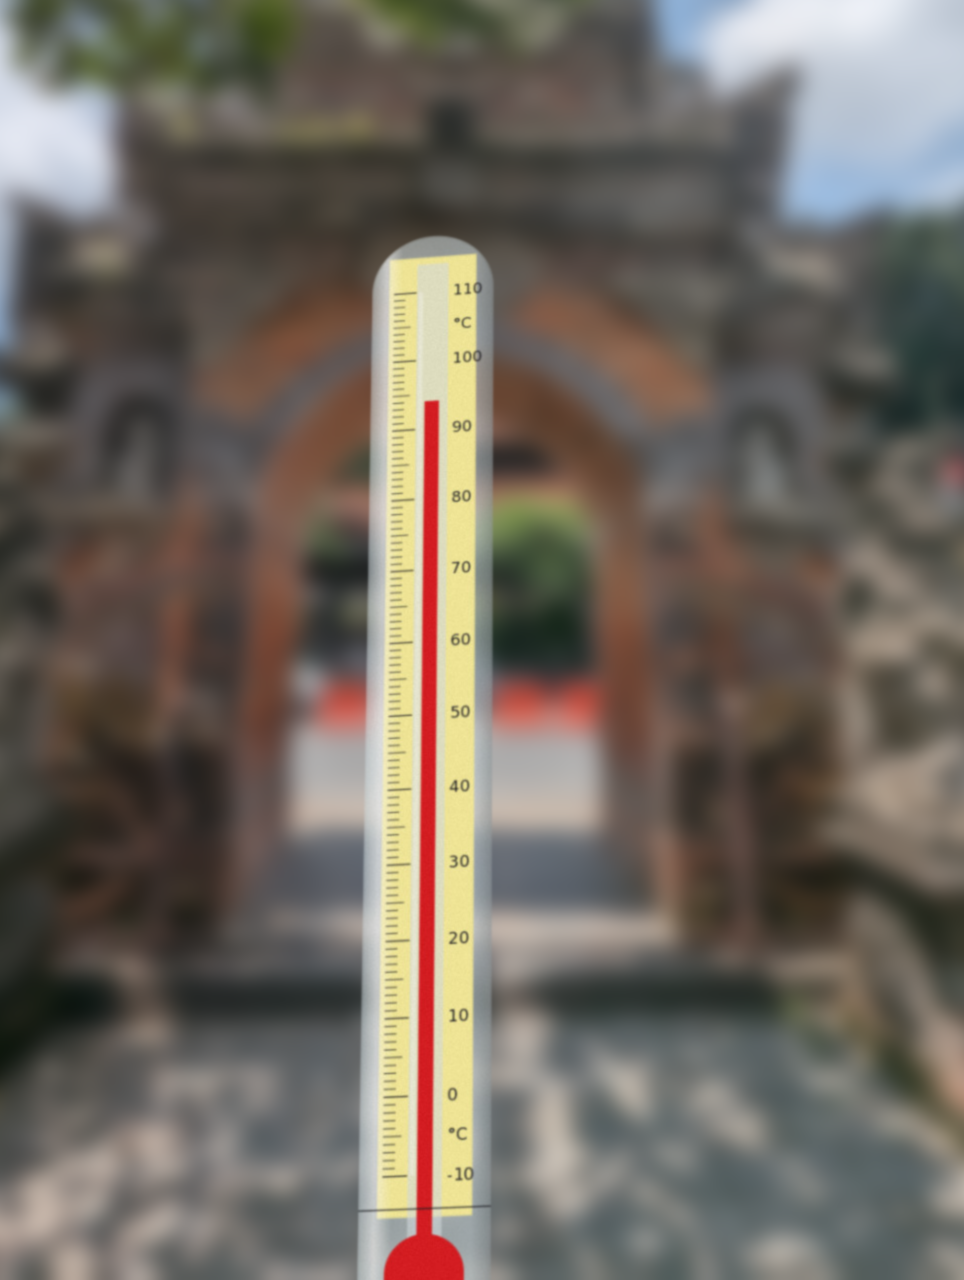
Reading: 94; °C
